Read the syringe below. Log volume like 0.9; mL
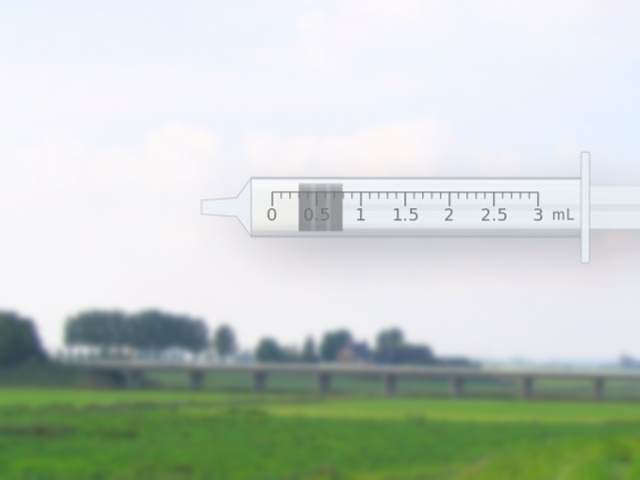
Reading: 0.3; mL
